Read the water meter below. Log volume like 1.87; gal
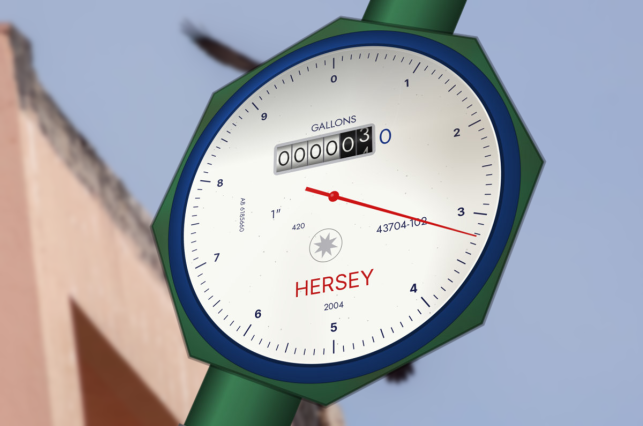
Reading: 33.2; gal
